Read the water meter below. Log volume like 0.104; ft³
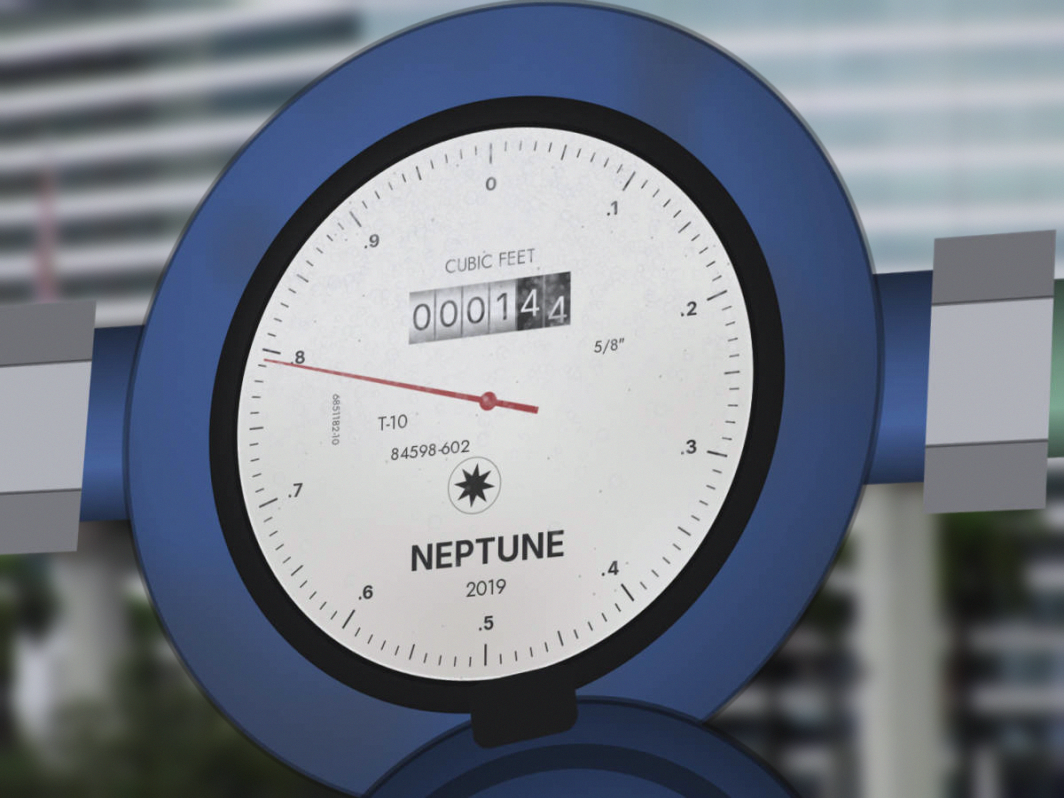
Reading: 143.79; ft³
